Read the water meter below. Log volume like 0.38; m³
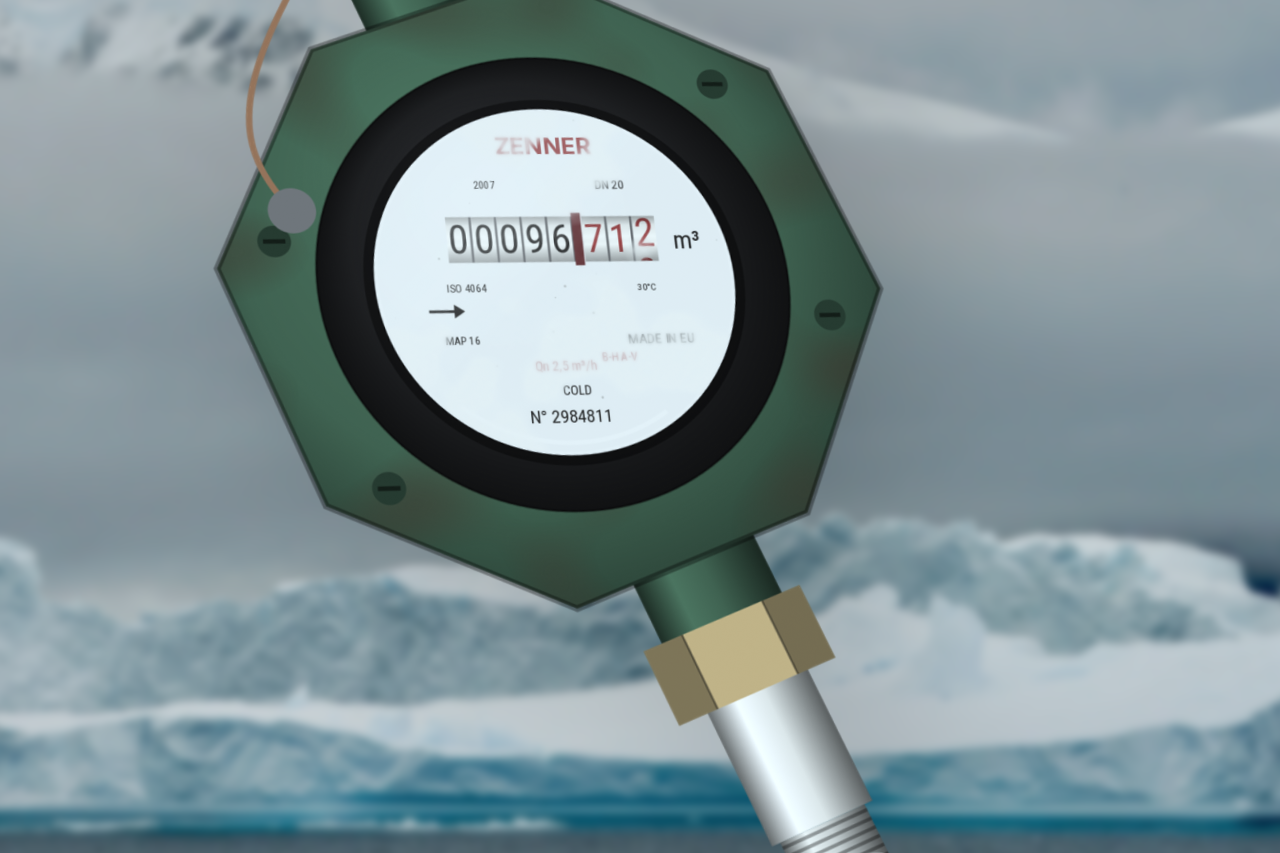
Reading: 96.712; m³
